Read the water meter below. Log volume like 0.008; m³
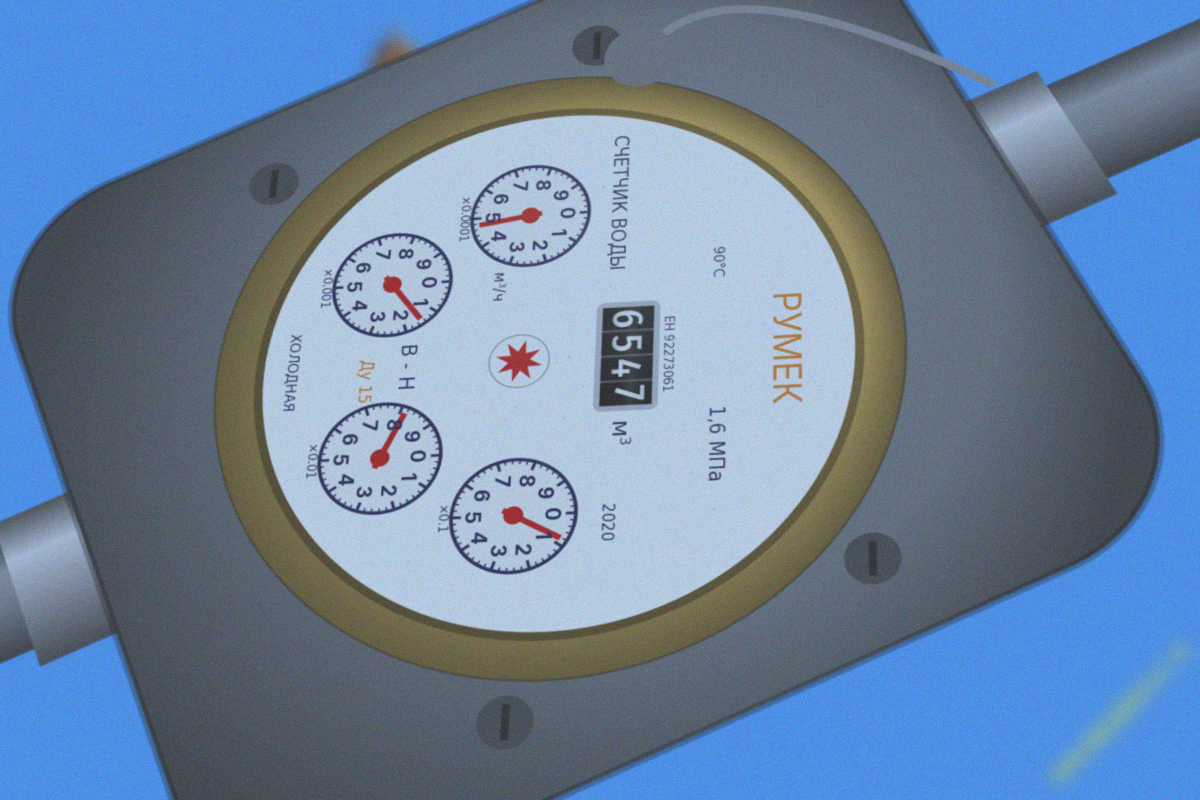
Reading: 6547.0814; m³
